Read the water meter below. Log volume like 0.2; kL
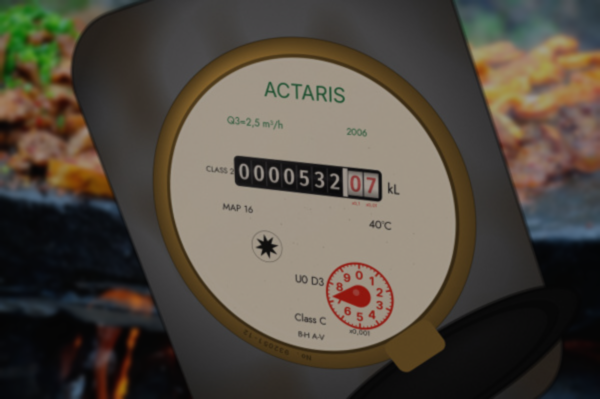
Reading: 532.077; kL
